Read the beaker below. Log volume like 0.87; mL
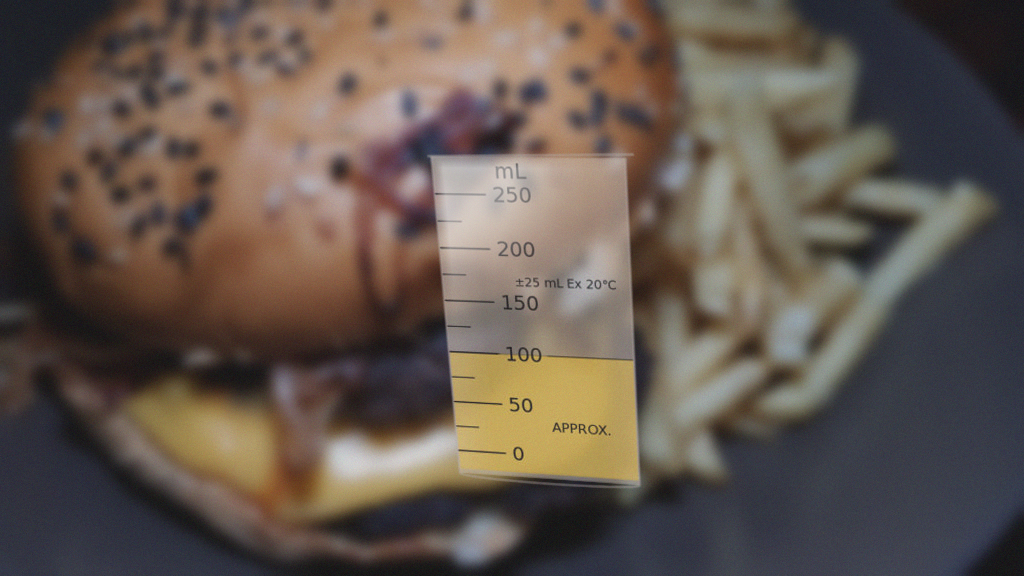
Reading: 100; mL
